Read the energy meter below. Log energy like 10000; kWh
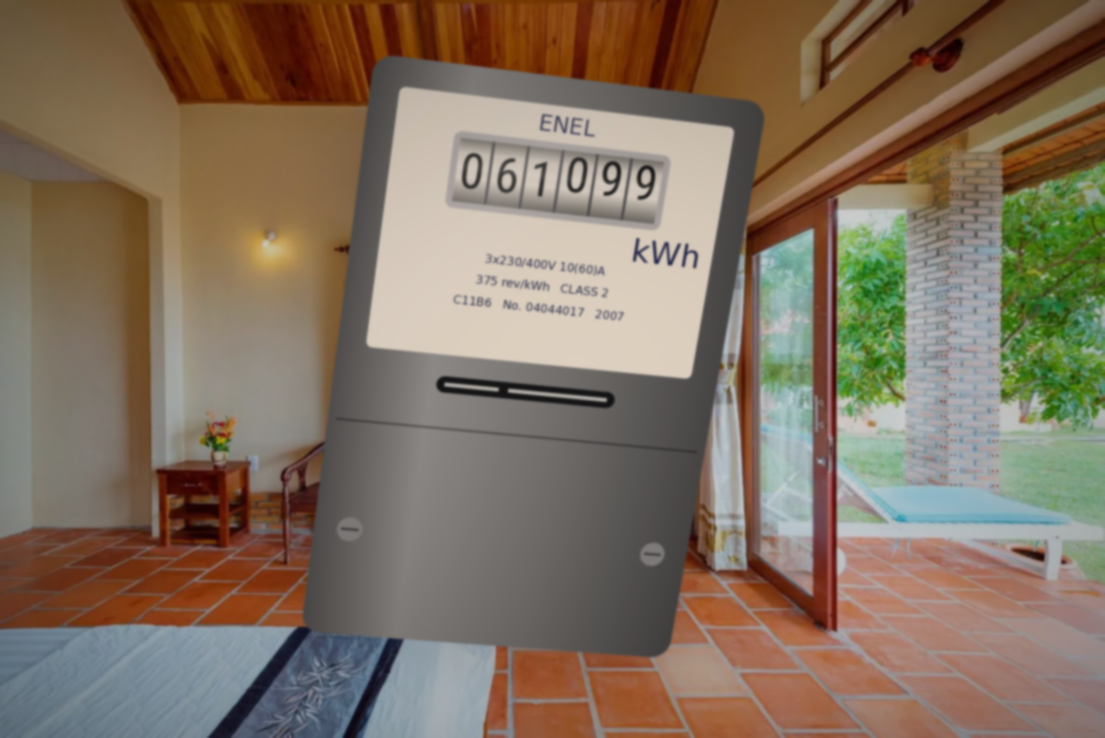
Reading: 61099; kWh
